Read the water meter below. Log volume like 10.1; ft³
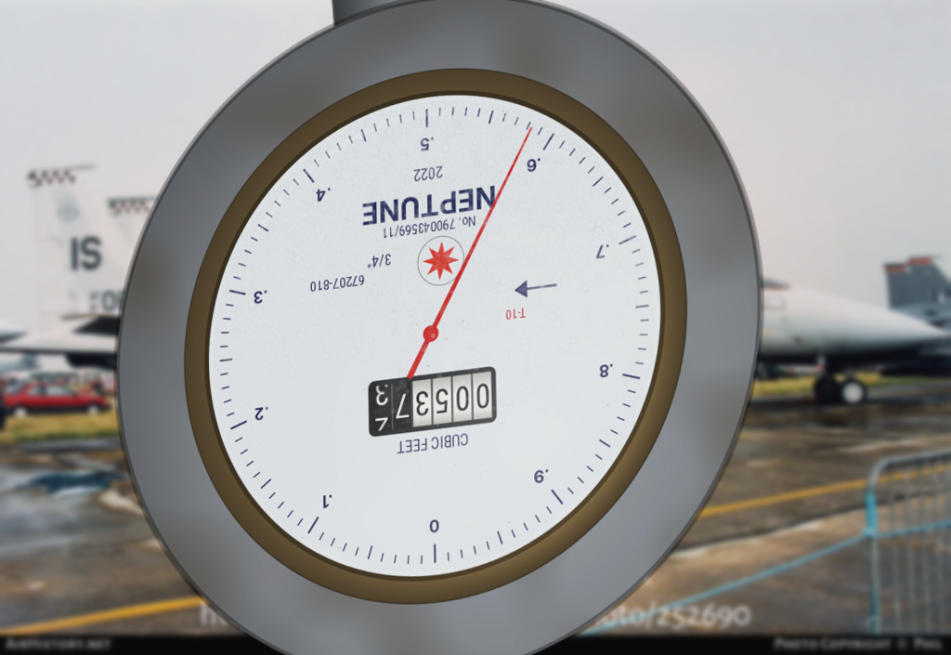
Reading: 5372.58; ft³
